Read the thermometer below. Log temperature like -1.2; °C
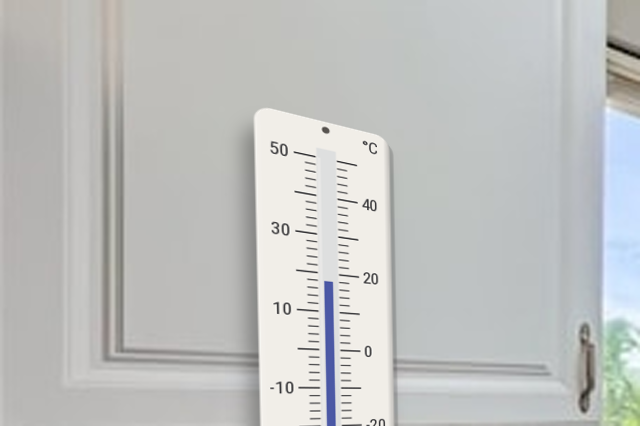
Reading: 18; °C
